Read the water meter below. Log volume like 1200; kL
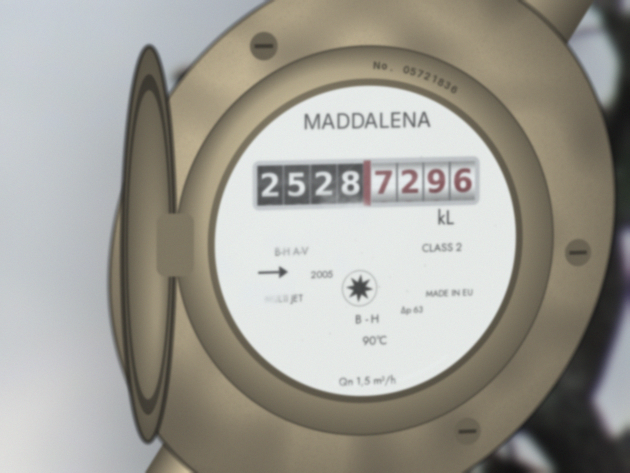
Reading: 2528.7296; kL
